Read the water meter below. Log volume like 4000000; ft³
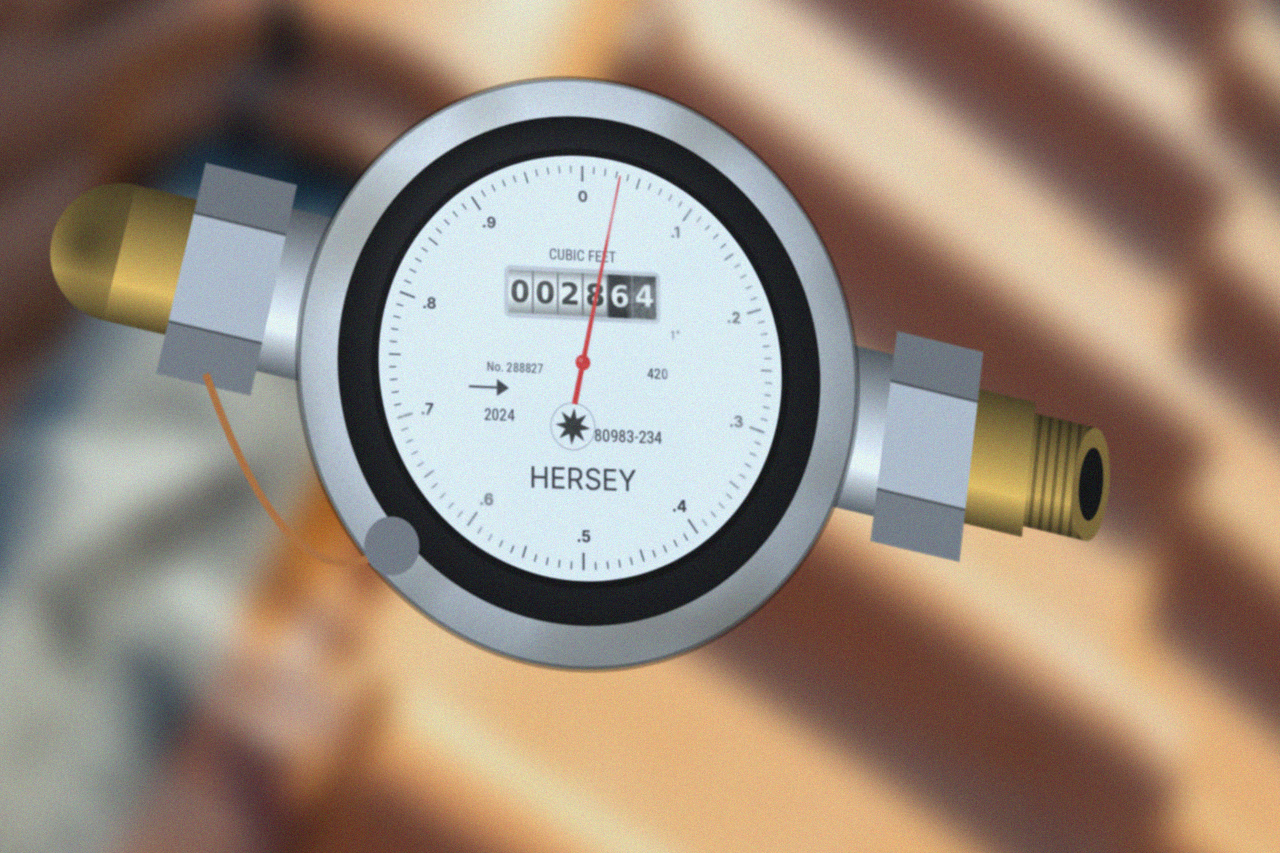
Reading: 2864.03; ft³
